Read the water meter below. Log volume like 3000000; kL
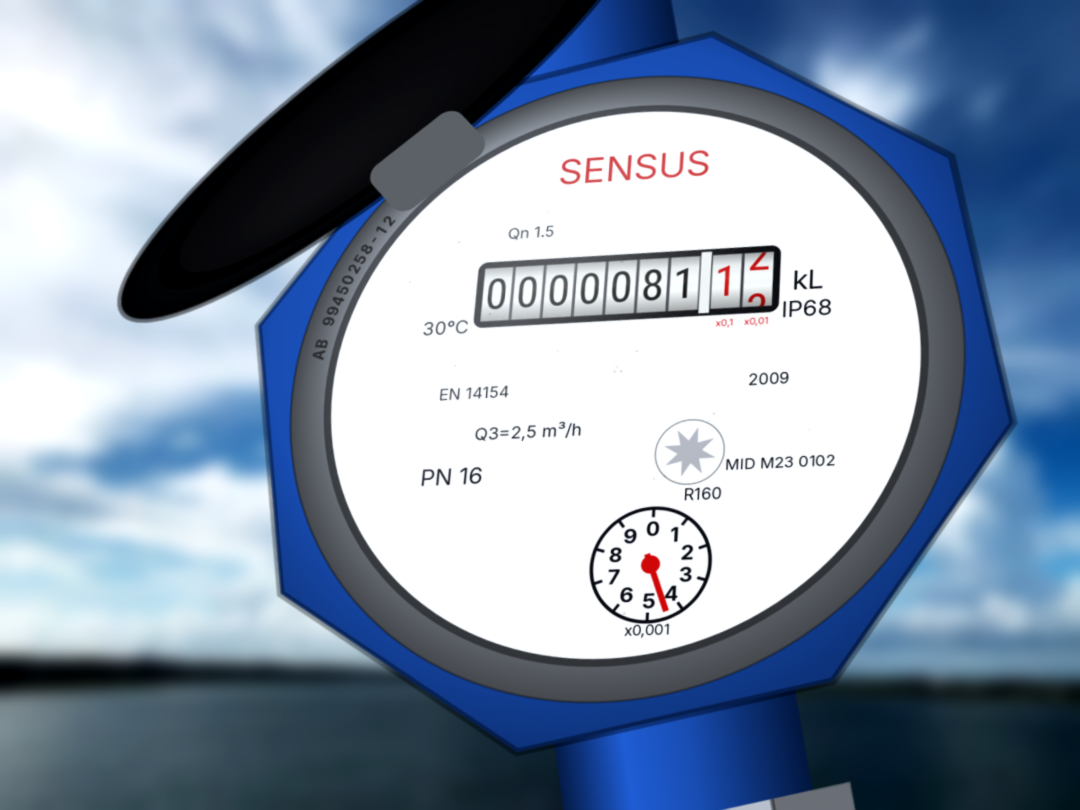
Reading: 81.124; kL
